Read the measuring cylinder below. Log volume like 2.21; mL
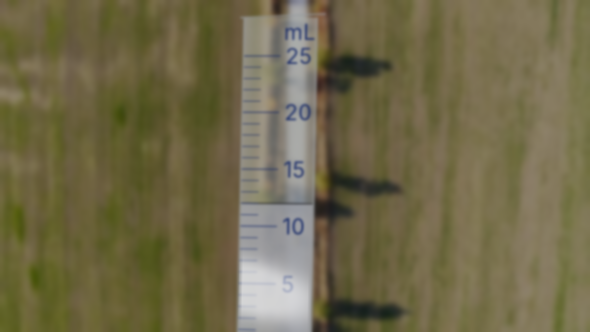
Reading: 12; mL
